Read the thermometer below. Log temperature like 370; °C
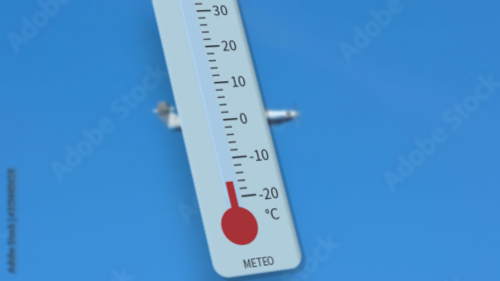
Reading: -16; °C
